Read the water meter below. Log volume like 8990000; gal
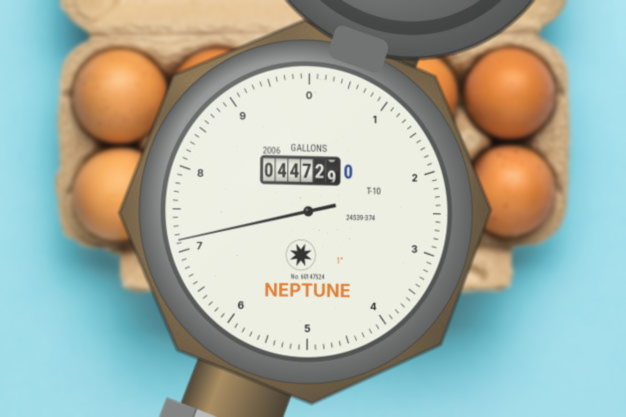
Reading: 447287.1; gal
